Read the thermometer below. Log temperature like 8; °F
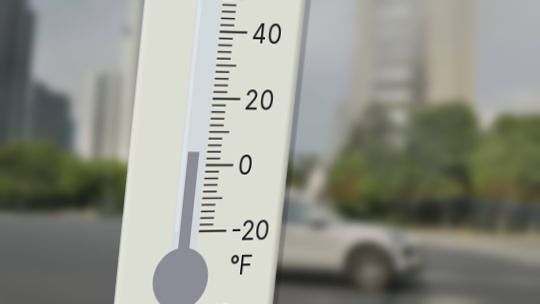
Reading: 4; °F
